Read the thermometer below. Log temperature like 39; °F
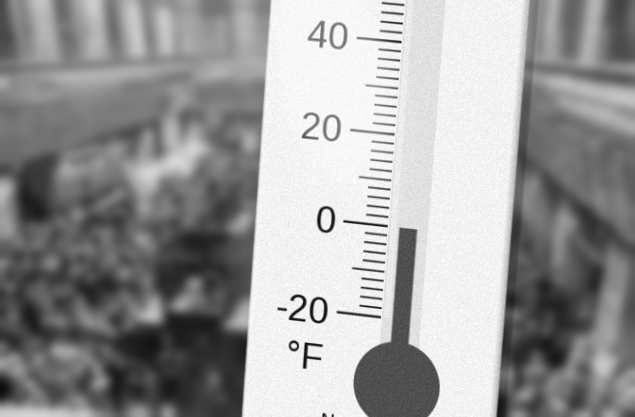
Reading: 0; °F
